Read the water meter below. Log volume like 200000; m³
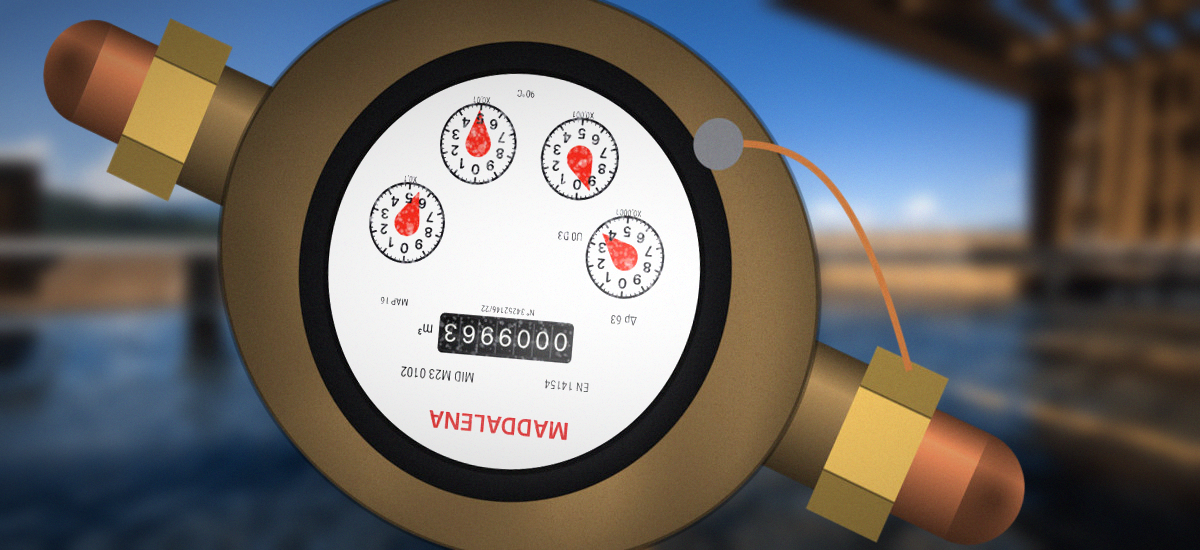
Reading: 9963.5493; m³
